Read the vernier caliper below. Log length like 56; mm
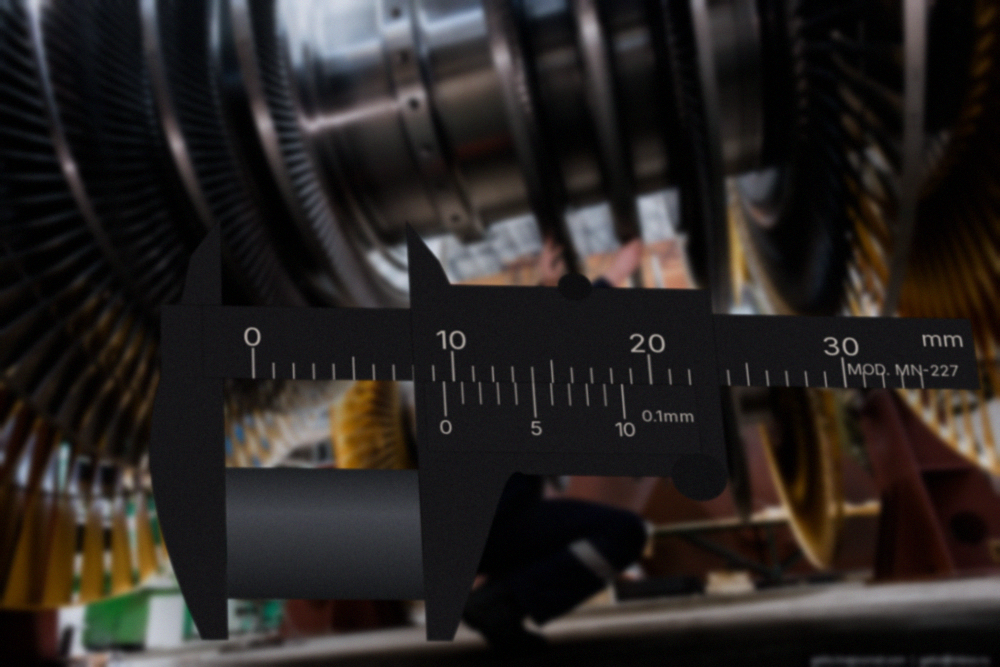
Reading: 9.5; mm
